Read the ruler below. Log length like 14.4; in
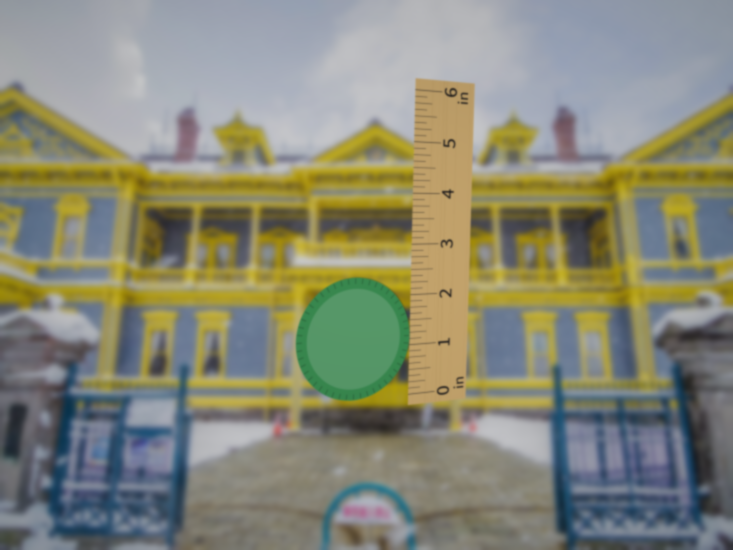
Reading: 2.375; in
